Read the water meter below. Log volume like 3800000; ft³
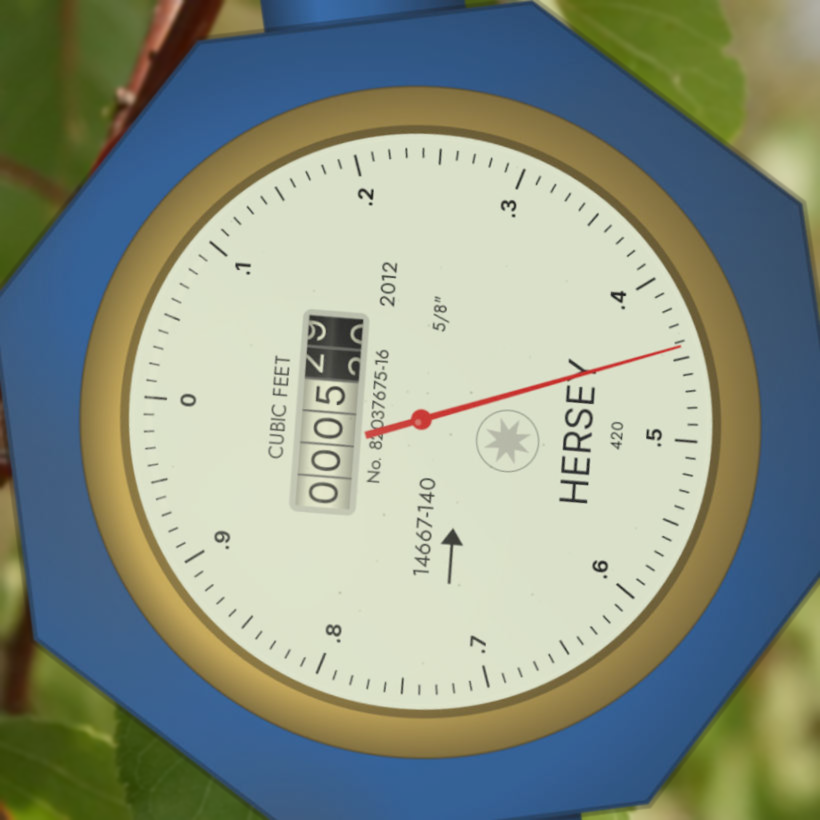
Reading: 529.44; ft³
